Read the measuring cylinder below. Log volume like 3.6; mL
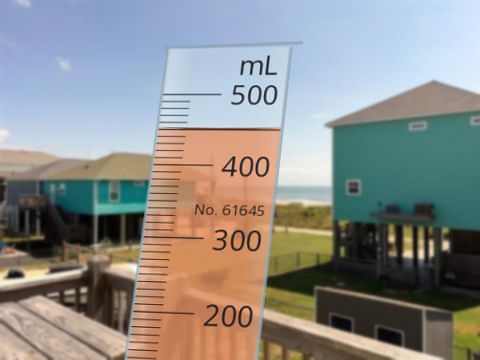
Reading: 450; mL
